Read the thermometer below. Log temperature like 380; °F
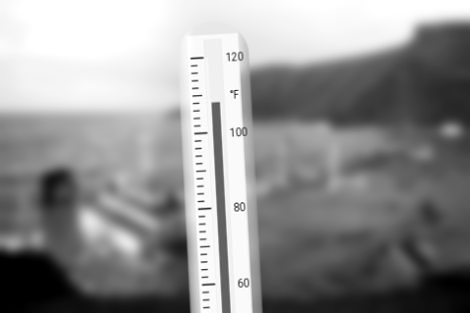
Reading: 108; °F
